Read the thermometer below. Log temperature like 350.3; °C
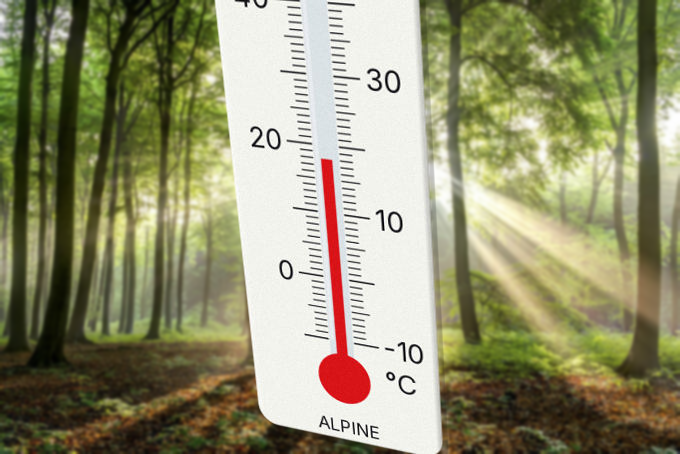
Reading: 18; °C
